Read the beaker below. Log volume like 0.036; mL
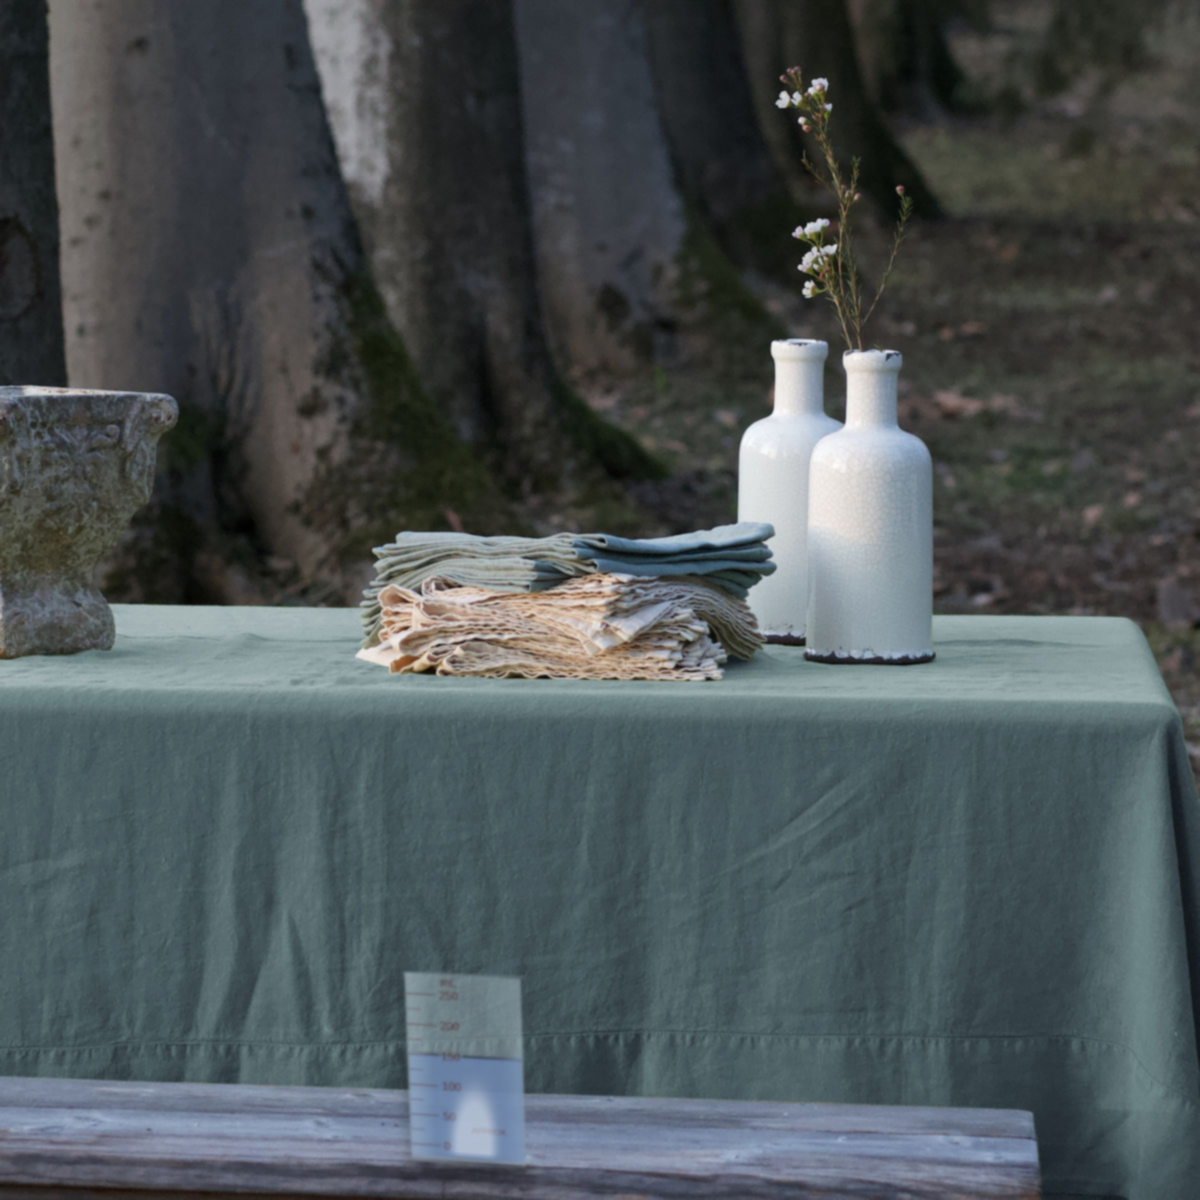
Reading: 150; mL
